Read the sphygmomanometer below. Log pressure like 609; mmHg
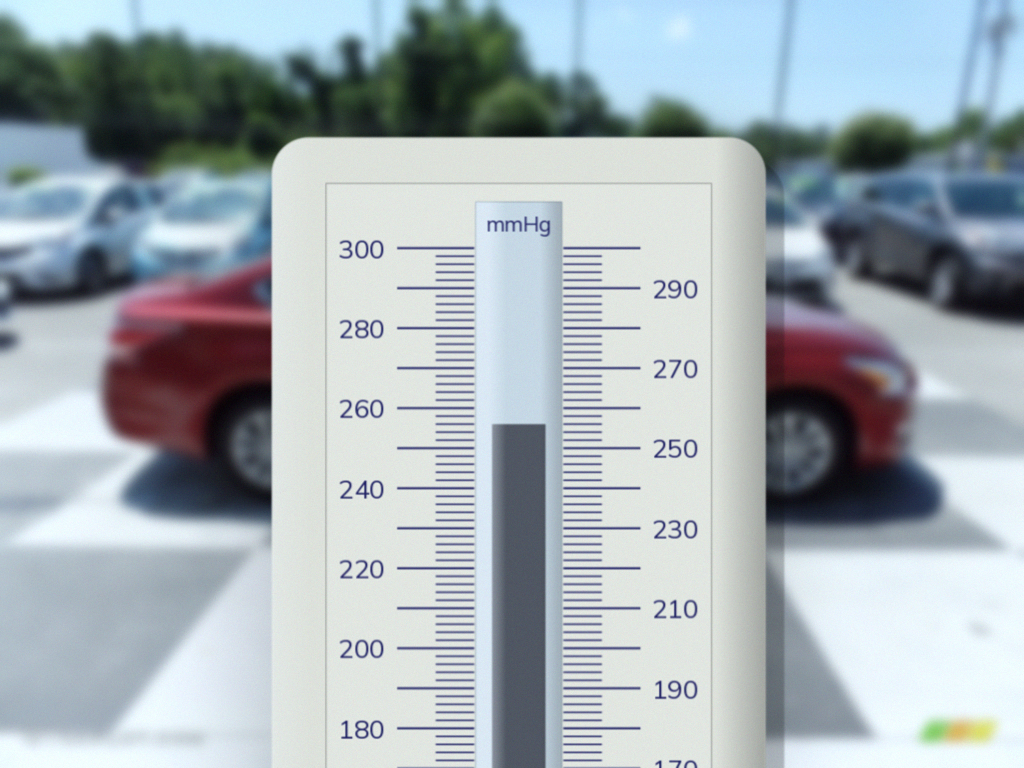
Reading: 256; mmHg
